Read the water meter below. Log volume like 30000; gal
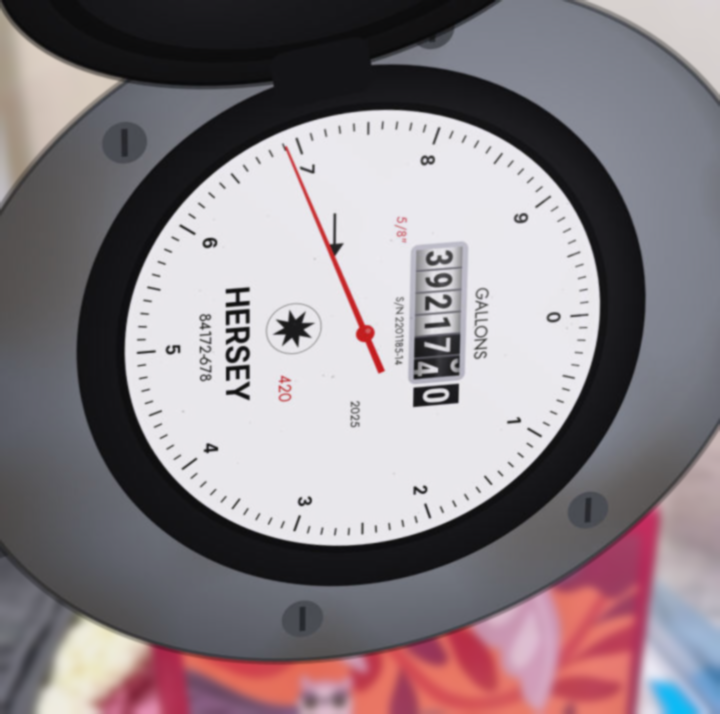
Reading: 3921736.9; gal
